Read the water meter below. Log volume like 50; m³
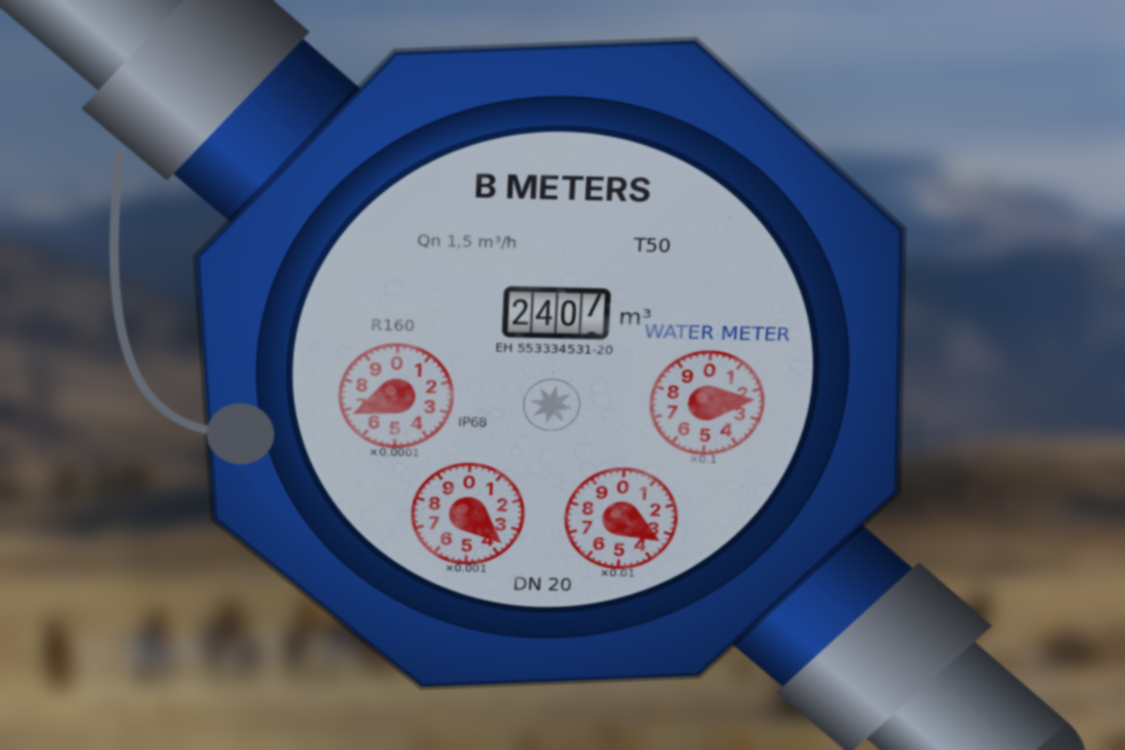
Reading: 2407.2336; m³
